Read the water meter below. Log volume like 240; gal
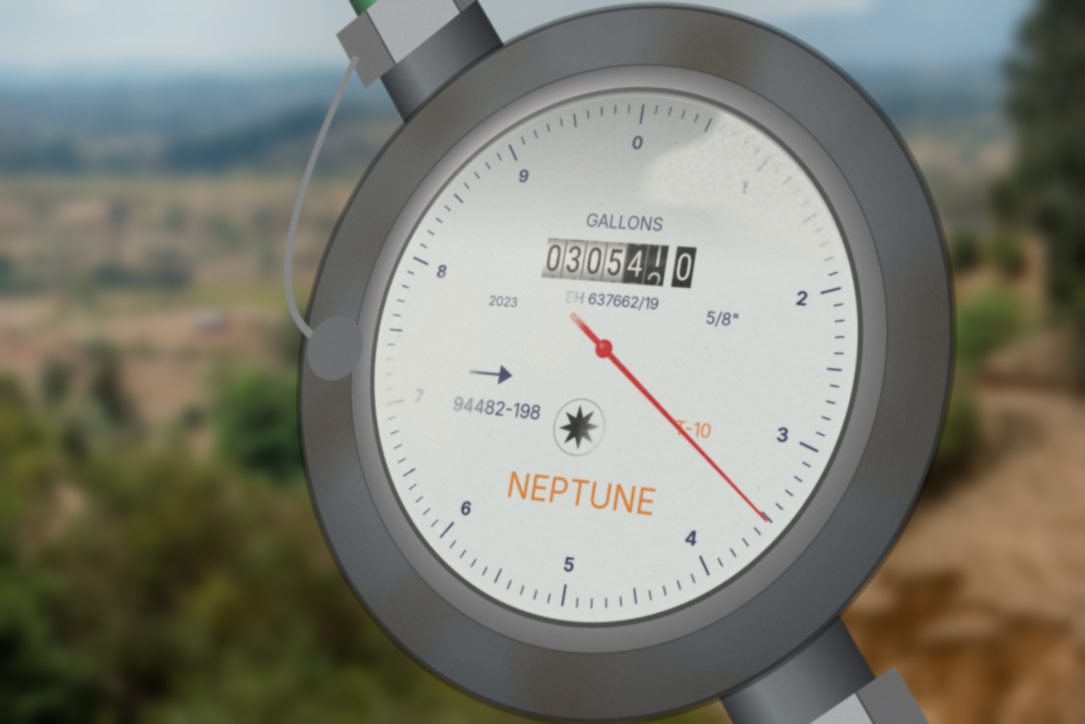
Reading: 305413.5; gal
